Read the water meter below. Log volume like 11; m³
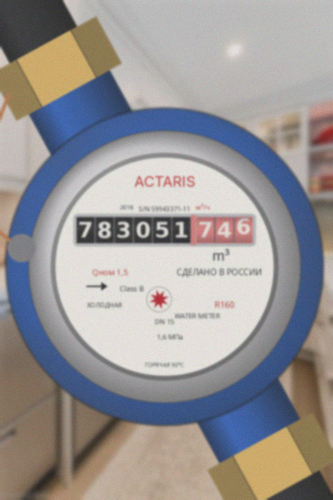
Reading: 783051.746; m³
